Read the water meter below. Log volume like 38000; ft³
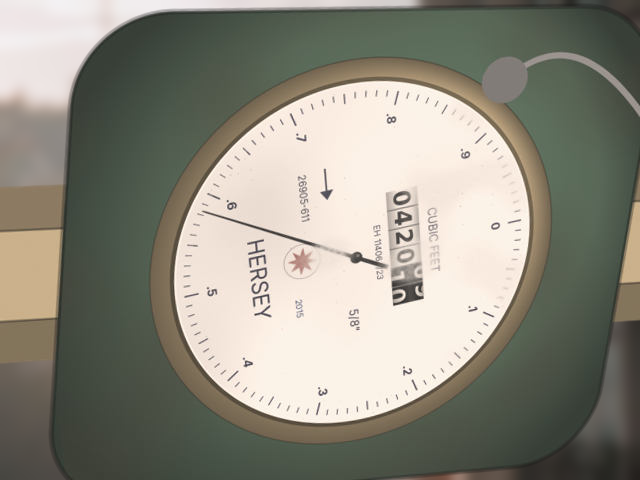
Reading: 42009.58; ft³
